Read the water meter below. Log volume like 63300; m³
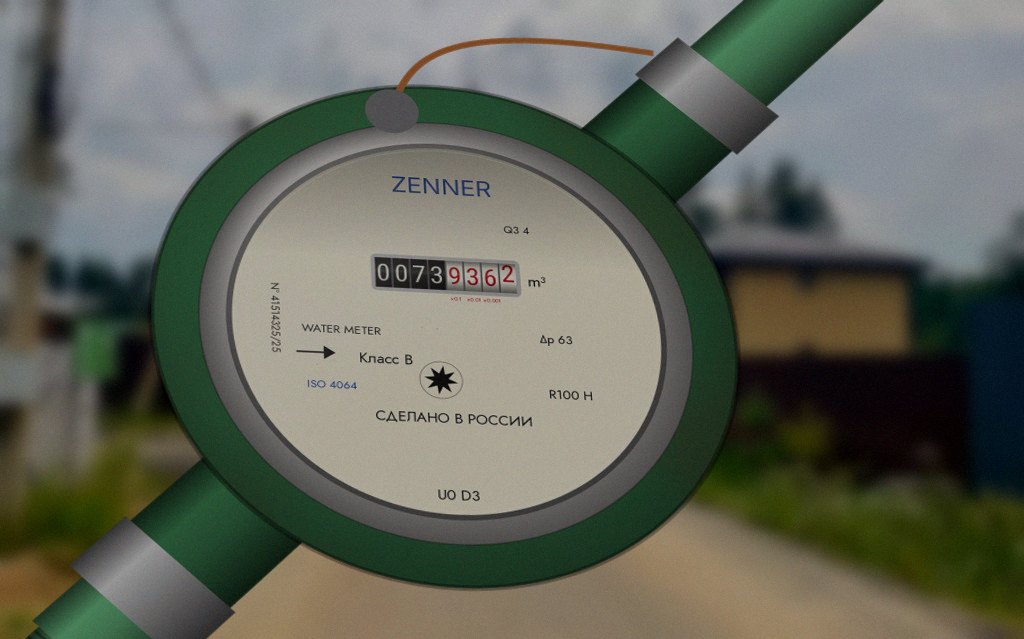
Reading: 73.9362; m³
